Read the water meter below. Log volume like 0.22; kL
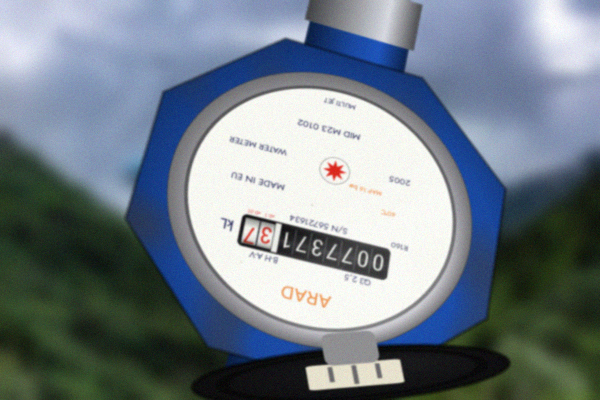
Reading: 77371.37; kL
